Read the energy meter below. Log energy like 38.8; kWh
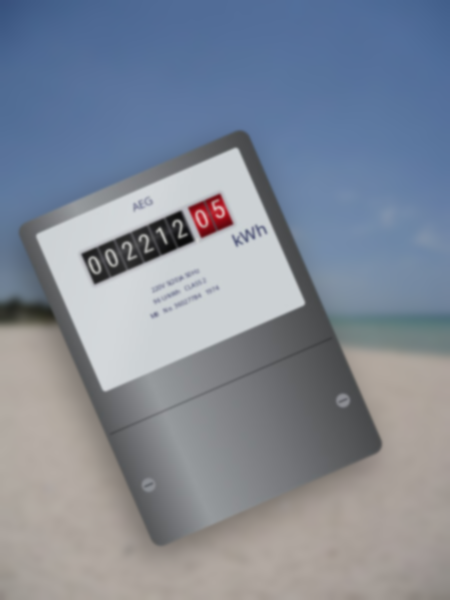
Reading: 2212.05; kWh
